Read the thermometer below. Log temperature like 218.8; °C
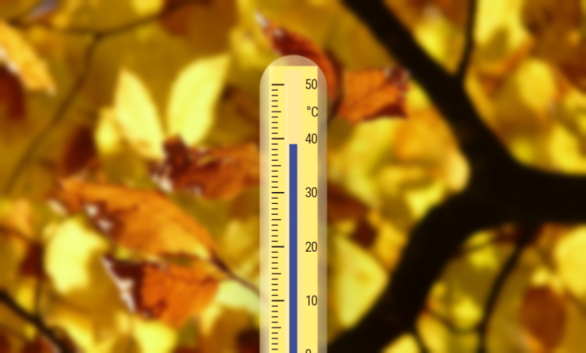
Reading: 39; °C
